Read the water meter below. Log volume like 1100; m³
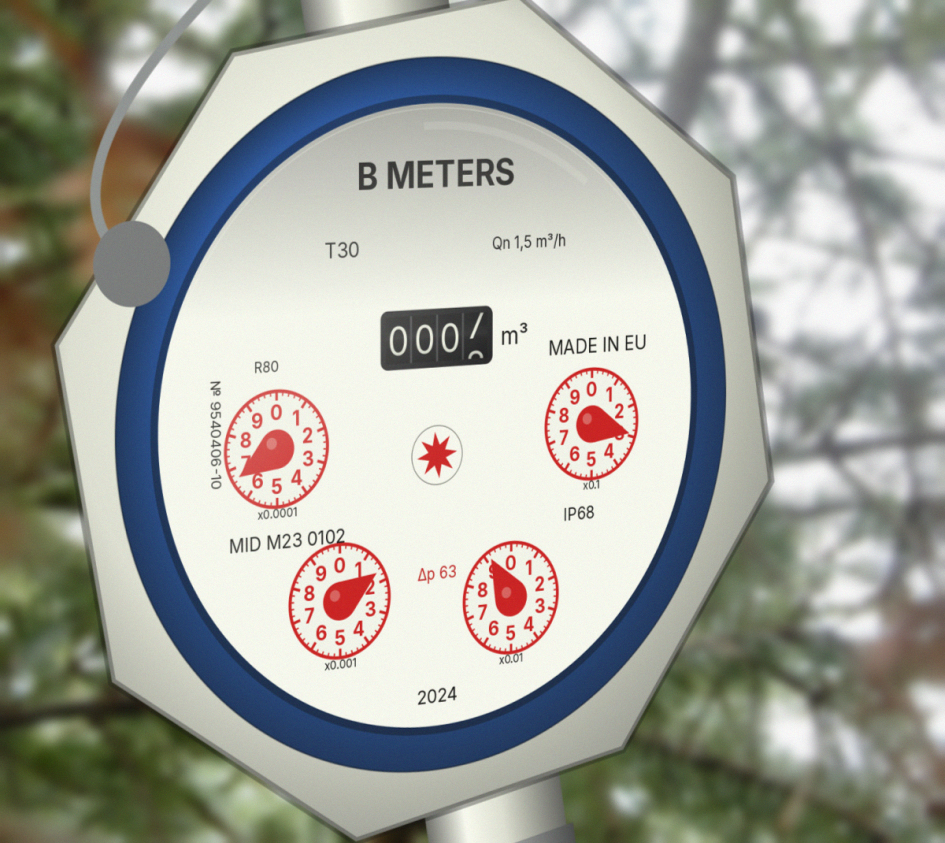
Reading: 7.2916; m³
